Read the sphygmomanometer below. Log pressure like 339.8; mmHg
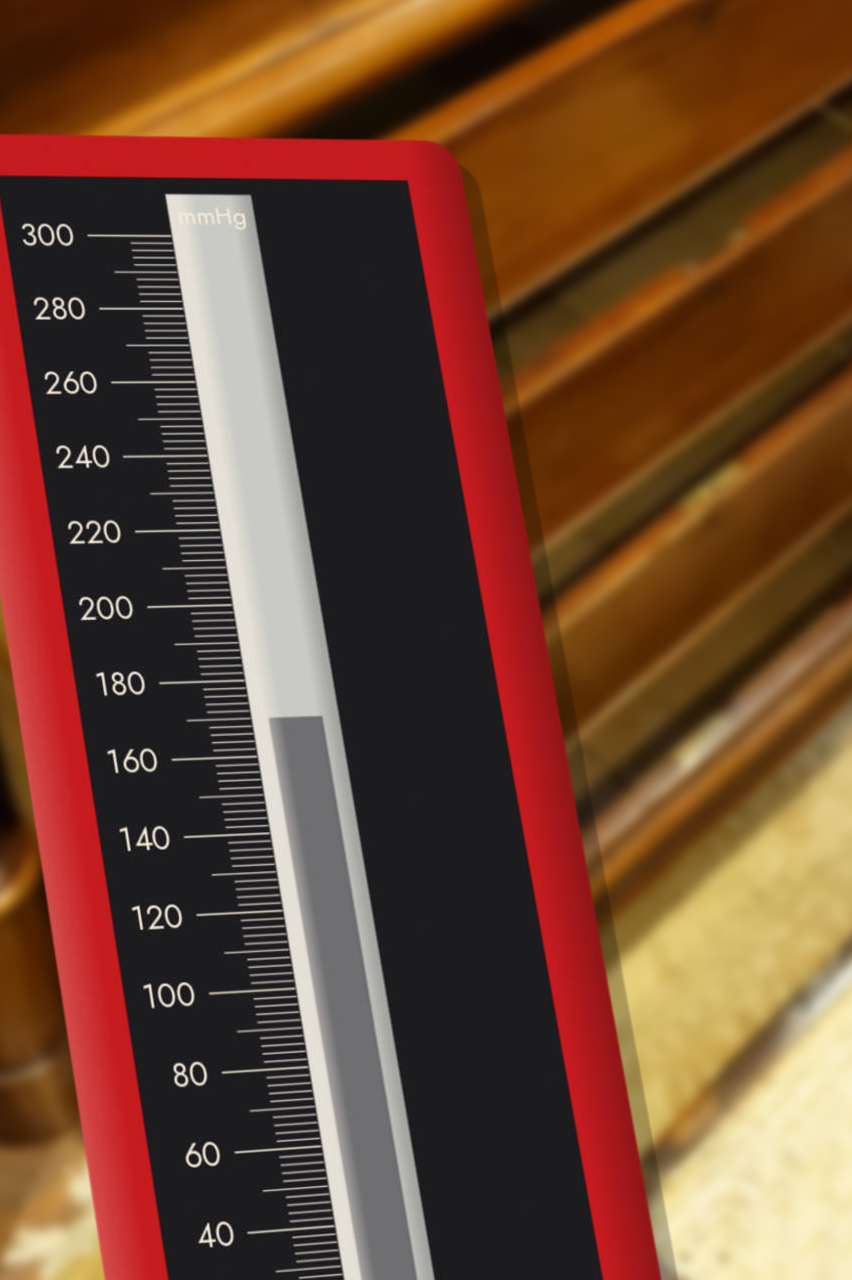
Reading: 170; mmHg
